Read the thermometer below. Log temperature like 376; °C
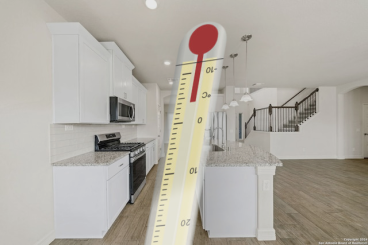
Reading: -4; °C
